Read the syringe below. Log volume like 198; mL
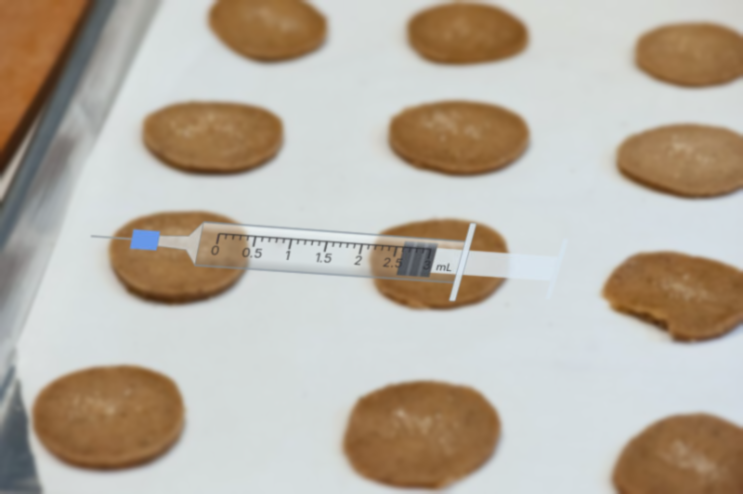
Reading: 2.6; mL
